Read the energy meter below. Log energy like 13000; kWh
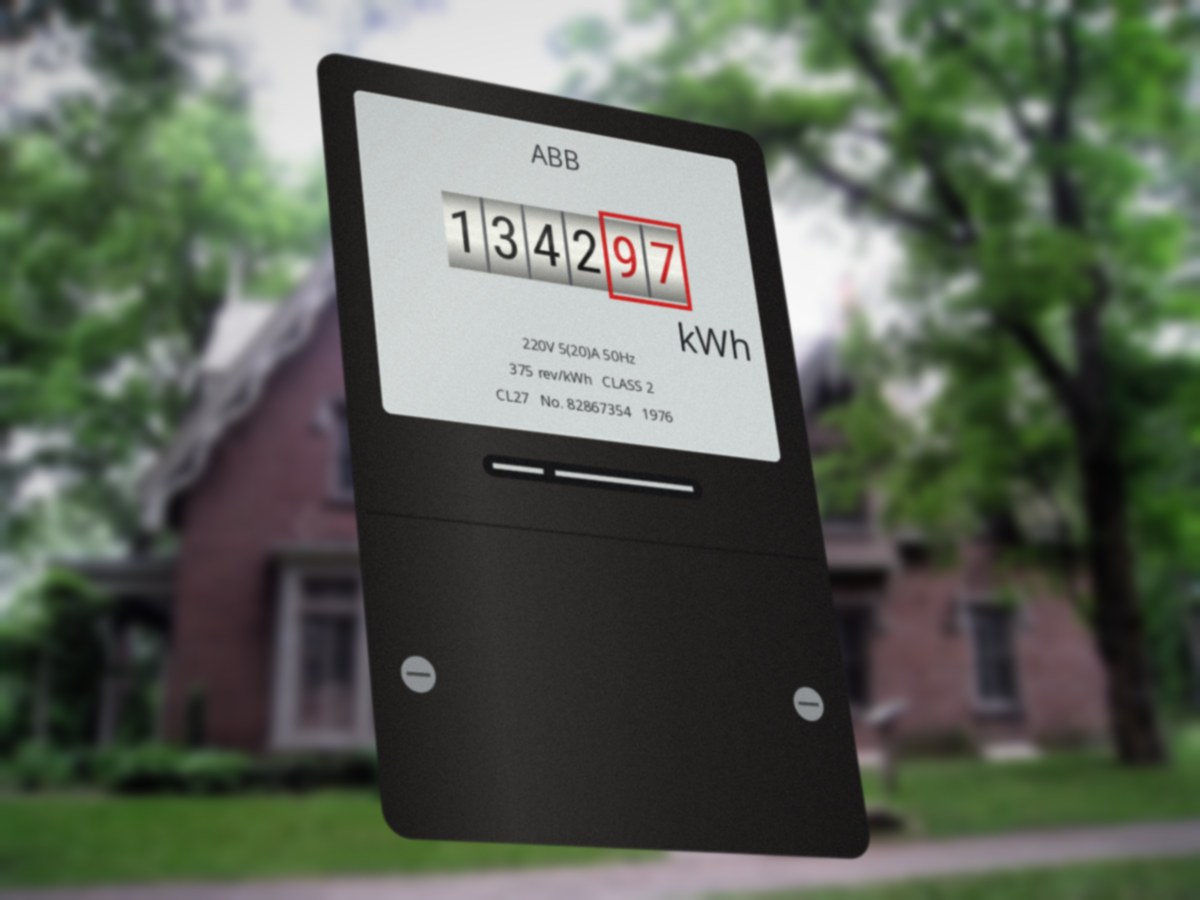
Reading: 1342.97; kWh
